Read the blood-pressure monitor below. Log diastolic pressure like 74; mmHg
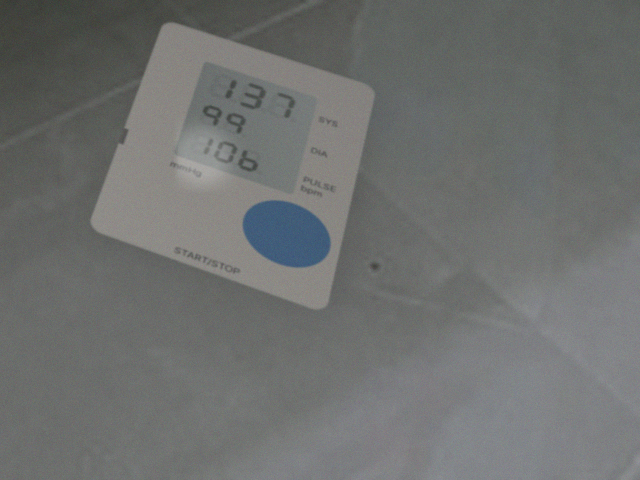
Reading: 99; mmHg
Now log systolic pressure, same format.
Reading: 137; mmHg
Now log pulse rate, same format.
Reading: 106; bpm
